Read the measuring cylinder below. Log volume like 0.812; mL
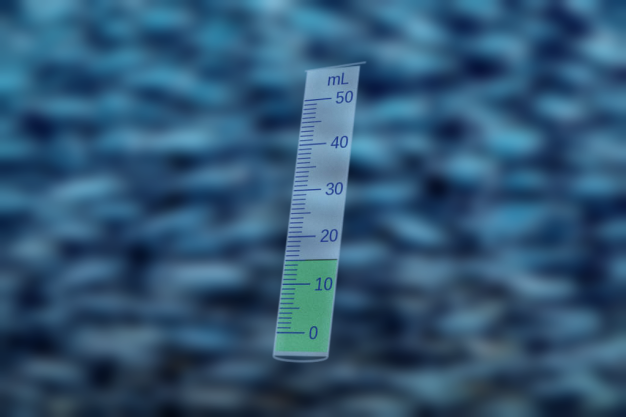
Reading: 15; mL
